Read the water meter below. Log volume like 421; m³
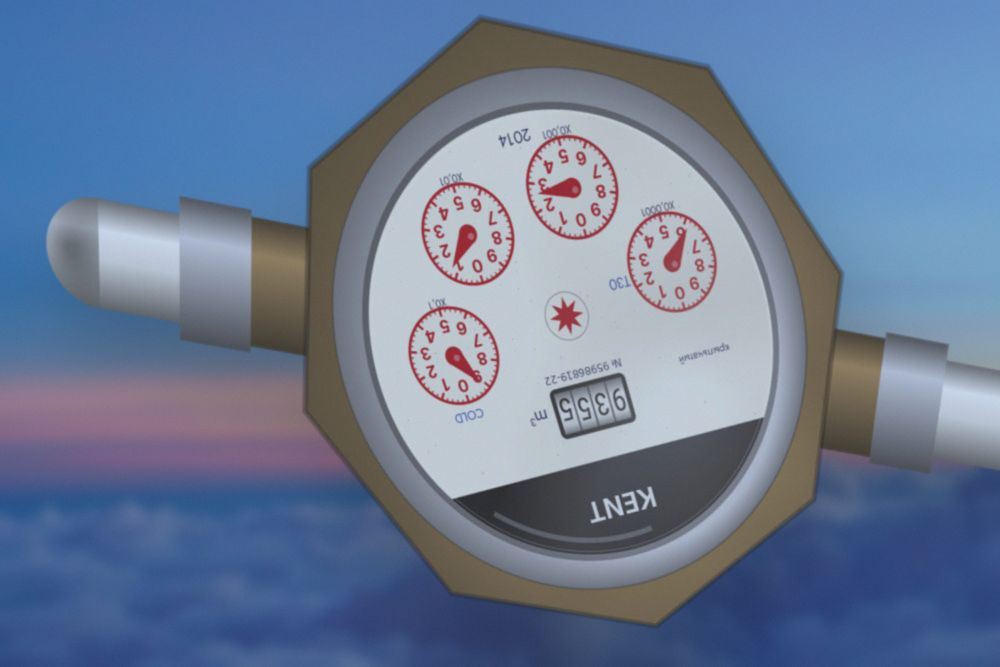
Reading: 9354.9126; m³
